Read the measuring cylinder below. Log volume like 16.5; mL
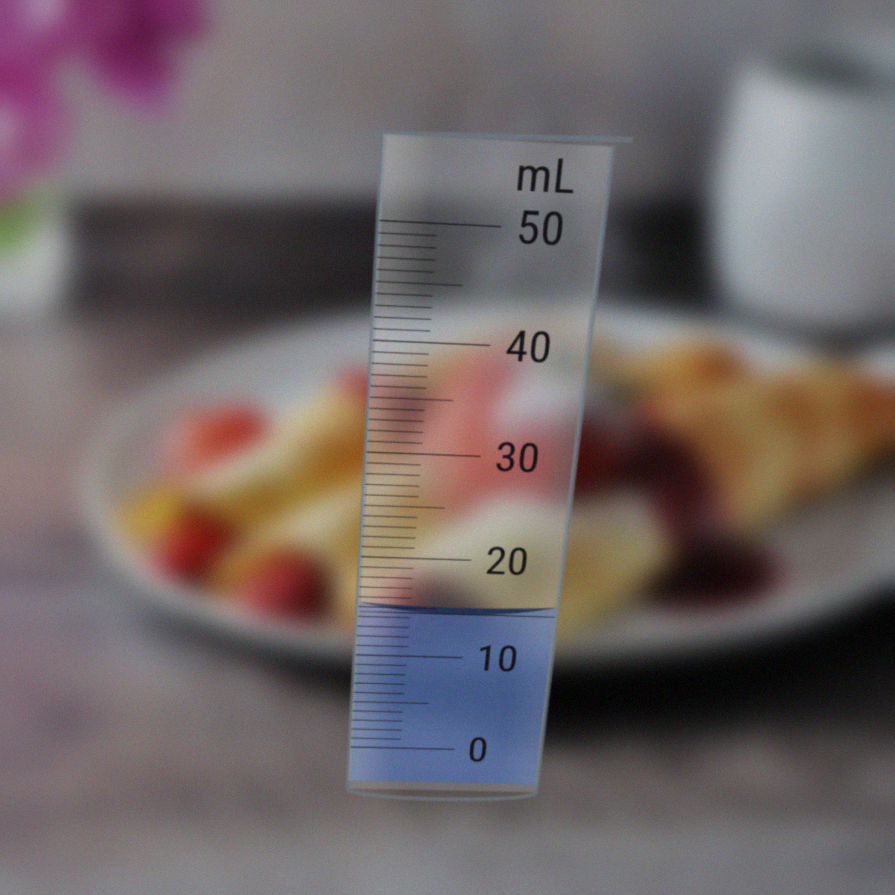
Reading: 14.5; mL
